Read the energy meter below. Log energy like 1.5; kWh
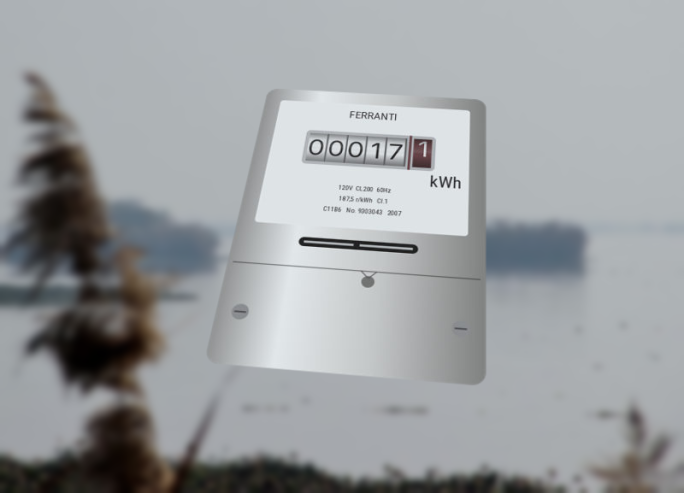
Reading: 17.1; kWh
